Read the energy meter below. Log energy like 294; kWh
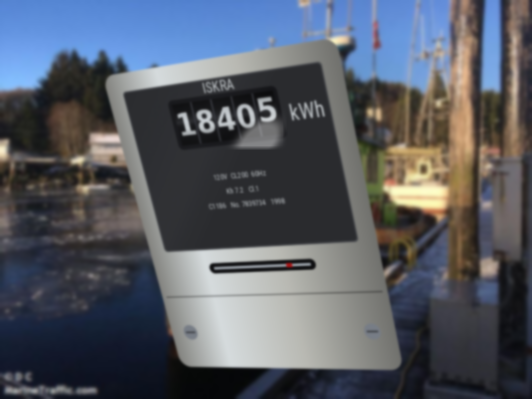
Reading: 18405; kWh
